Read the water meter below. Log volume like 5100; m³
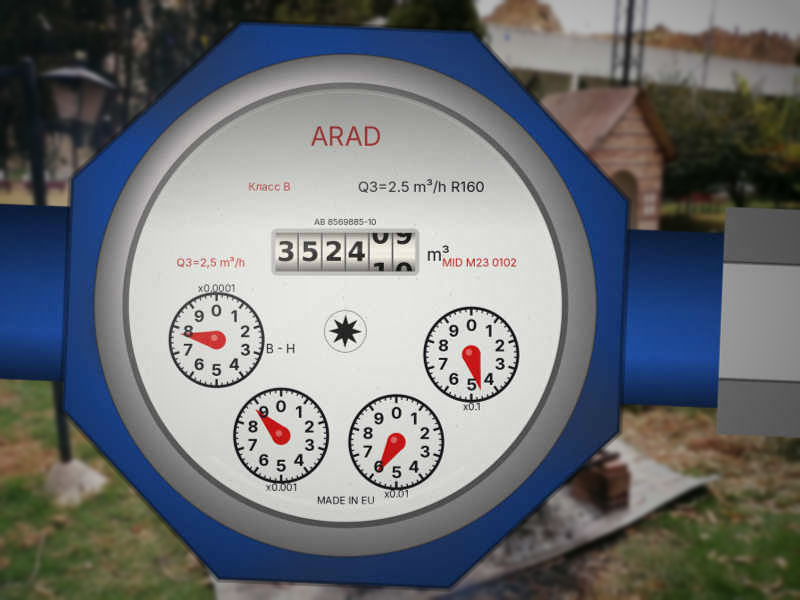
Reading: 352409.4587; m³
